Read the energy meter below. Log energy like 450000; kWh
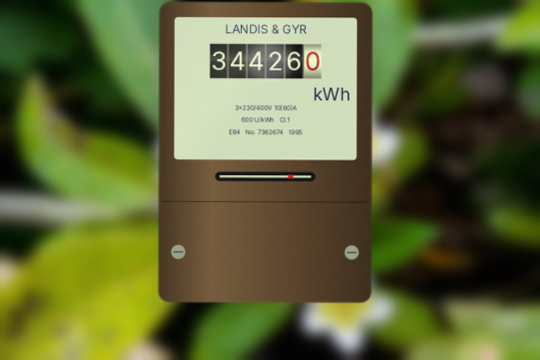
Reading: 34426.0; kWh
